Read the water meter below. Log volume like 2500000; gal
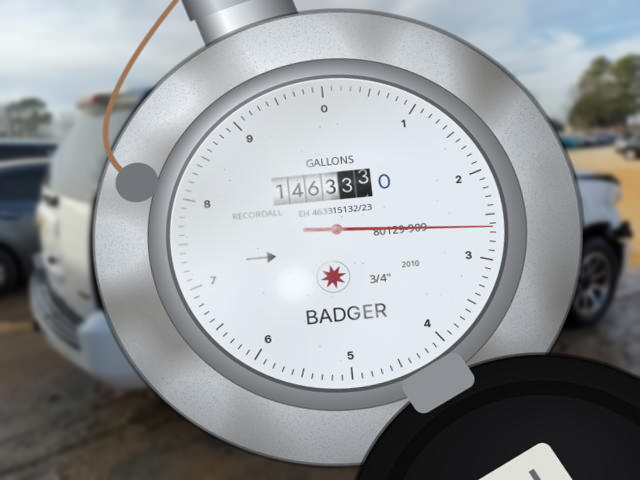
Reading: 1463332.6; gal
